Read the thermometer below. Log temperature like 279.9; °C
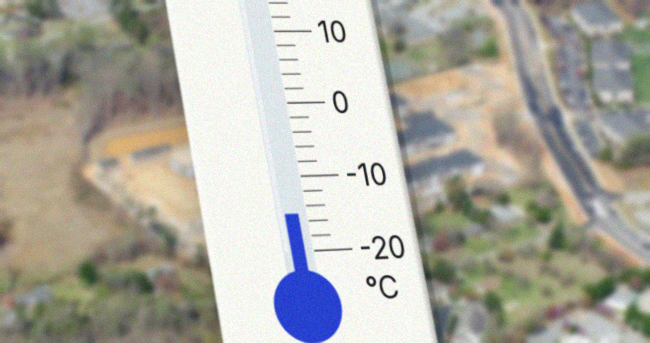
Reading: -15; °C
